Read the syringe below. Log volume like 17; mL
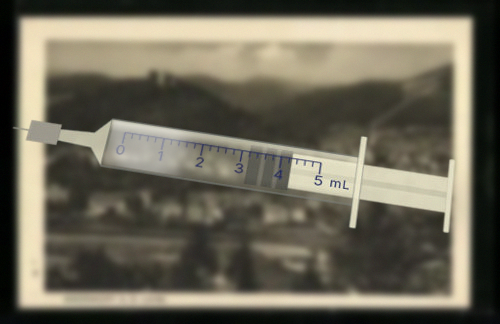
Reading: 3.2; mL
